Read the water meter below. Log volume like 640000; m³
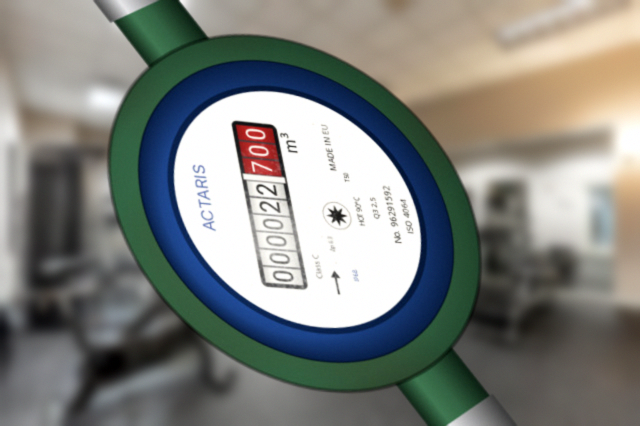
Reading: 22.700; m³
